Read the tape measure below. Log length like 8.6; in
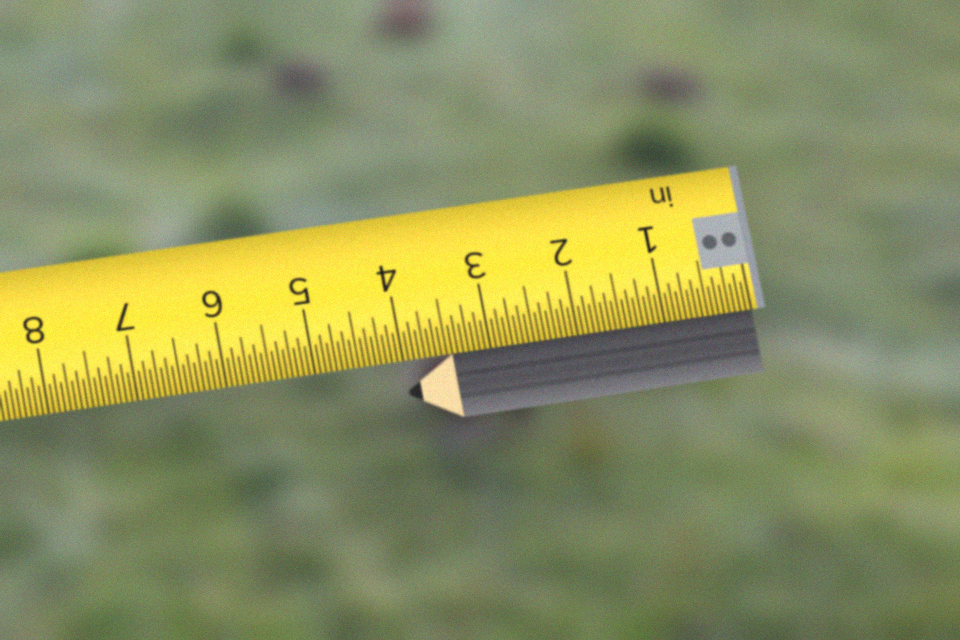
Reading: 4; in
